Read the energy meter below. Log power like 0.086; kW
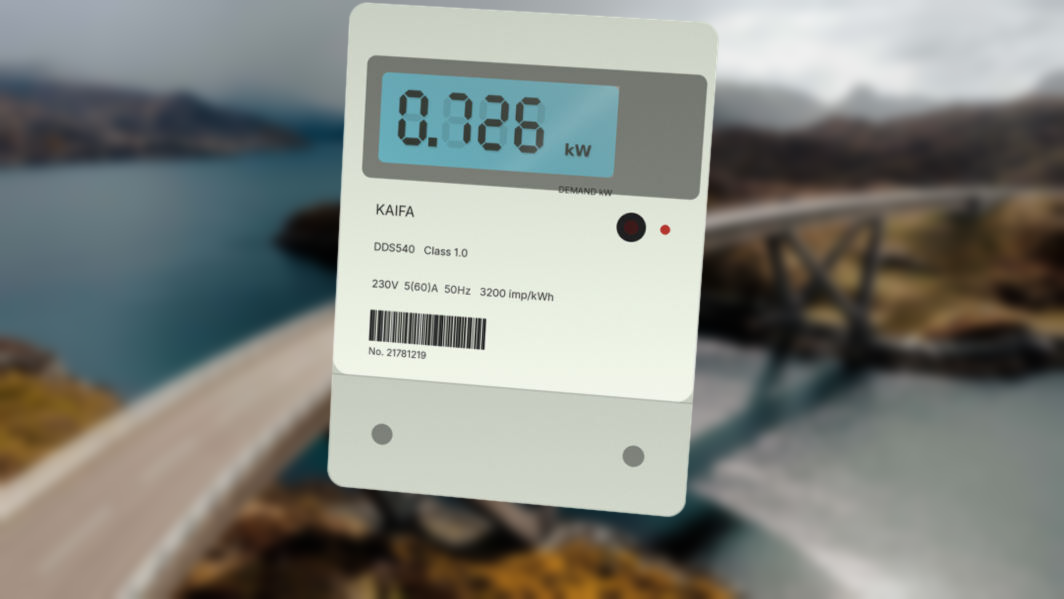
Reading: 0.726; kW
